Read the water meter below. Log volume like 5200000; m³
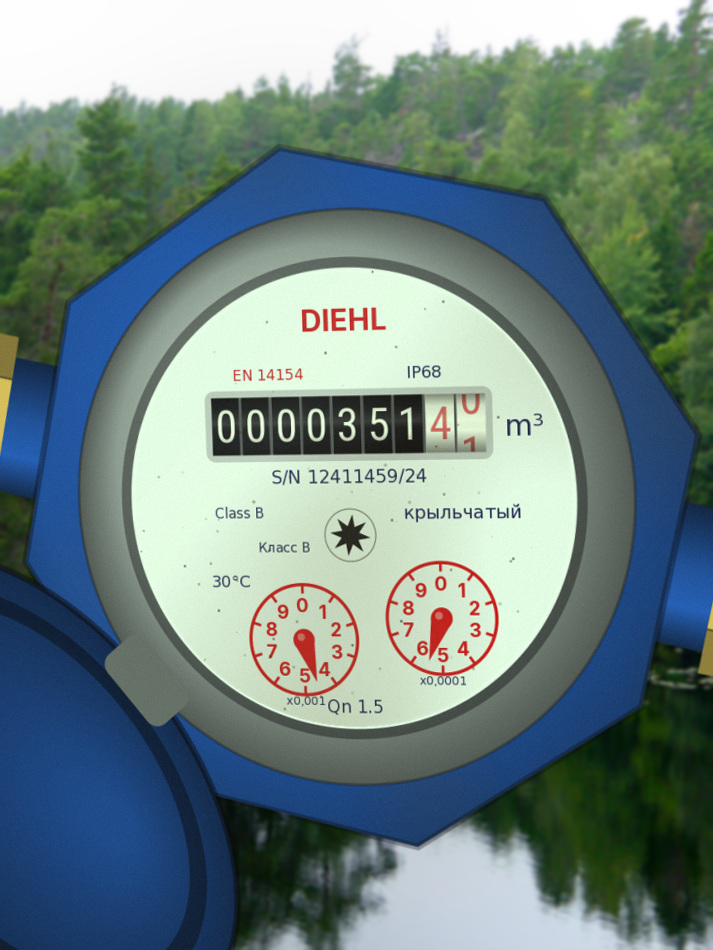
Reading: 351.4045; m³
